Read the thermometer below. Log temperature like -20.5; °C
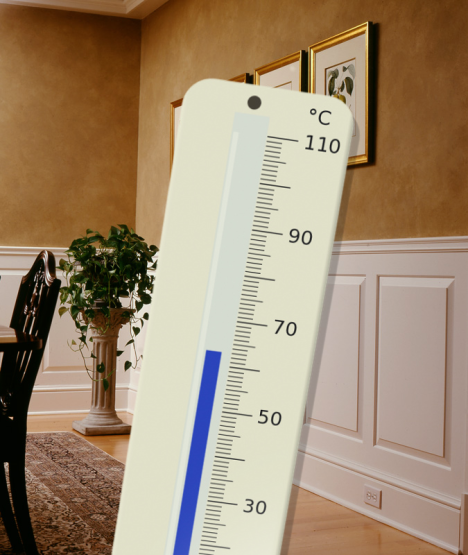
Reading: 63; °C
